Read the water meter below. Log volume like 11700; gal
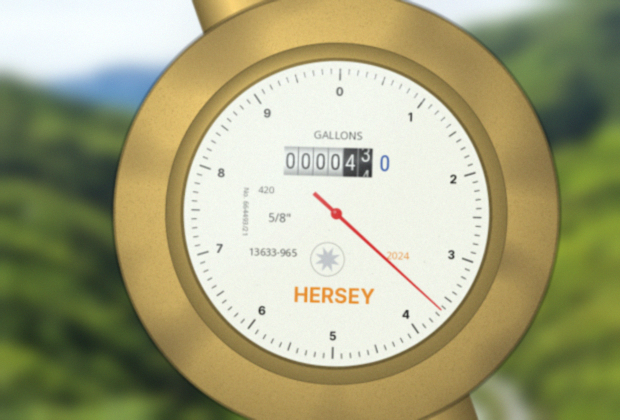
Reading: 433.6; gal
